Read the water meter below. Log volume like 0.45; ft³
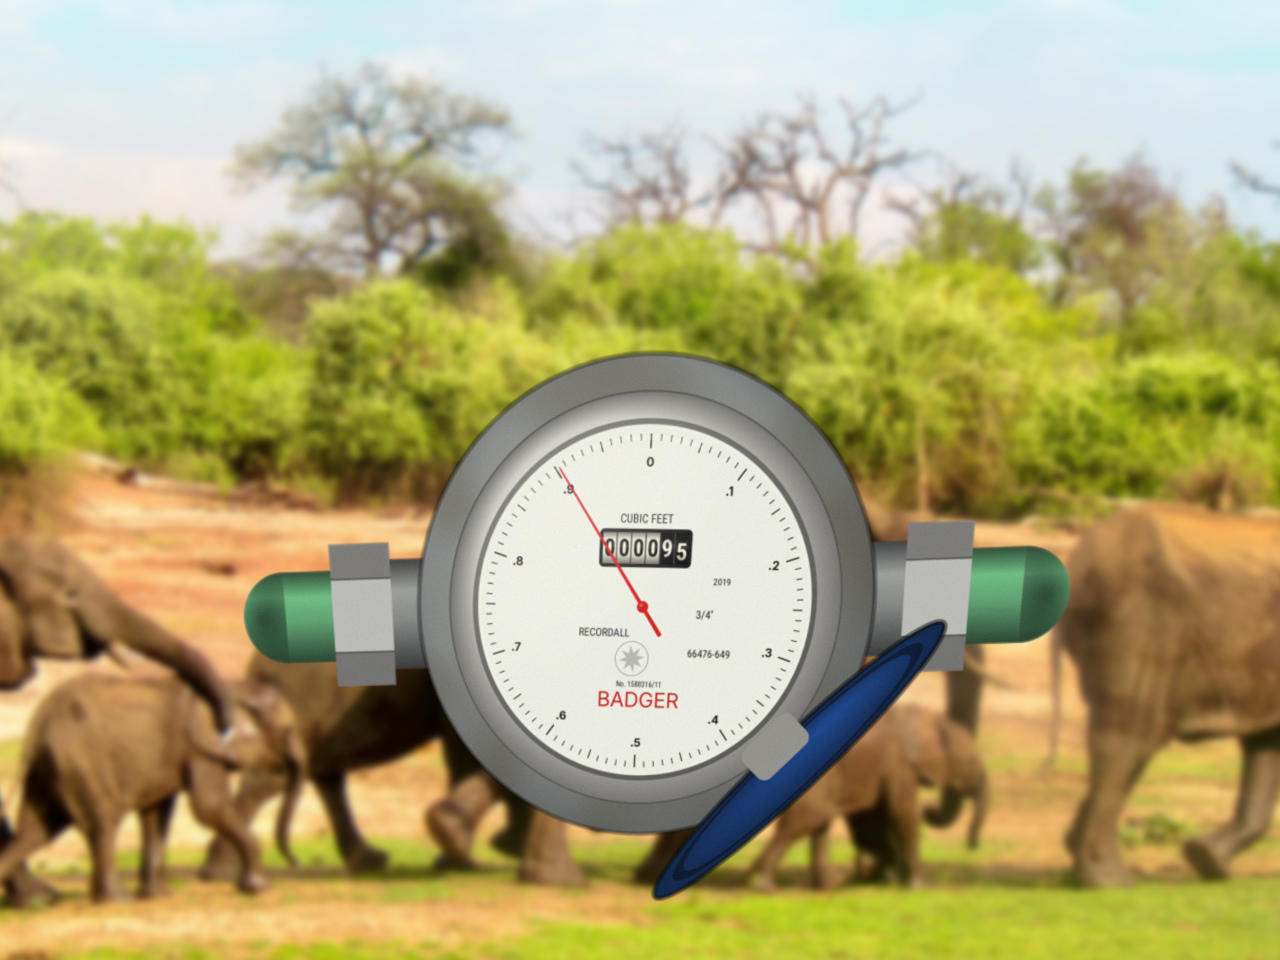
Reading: 94.90; ft³
